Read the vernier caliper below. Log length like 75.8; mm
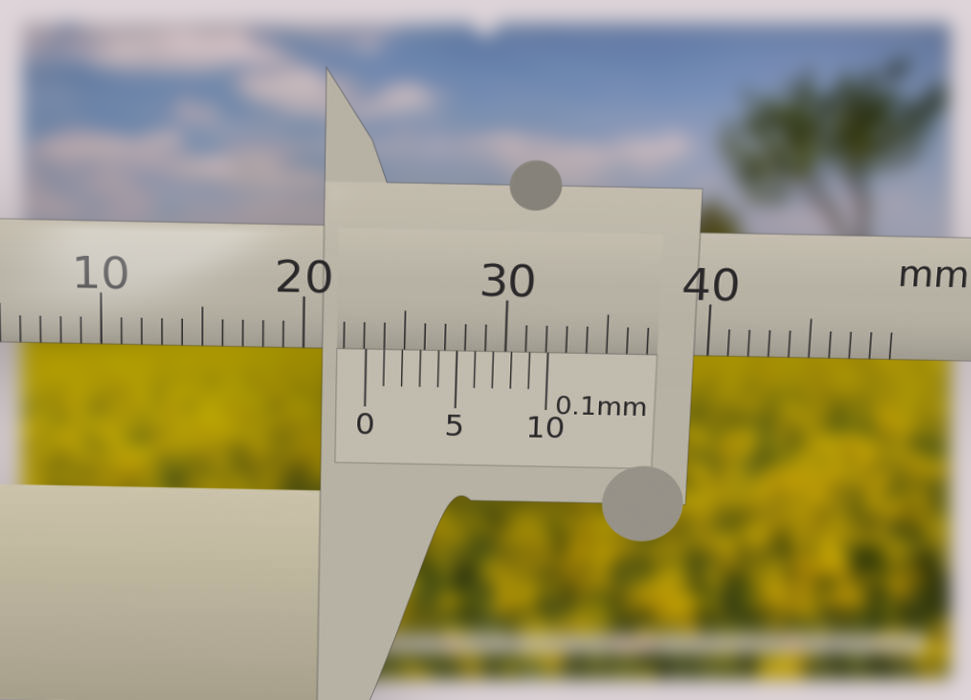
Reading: 23.1; mm
